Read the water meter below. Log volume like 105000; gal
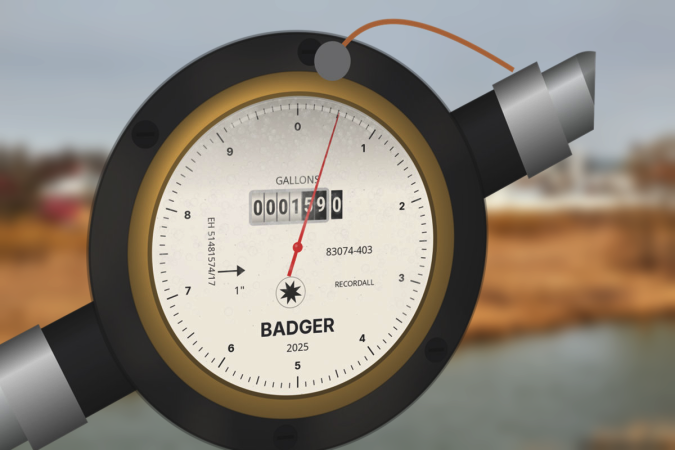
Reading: 1590.5; gal
